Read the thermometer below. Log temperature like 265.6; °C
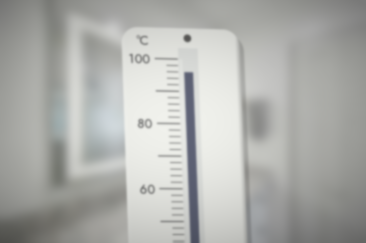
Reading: 96; °C
